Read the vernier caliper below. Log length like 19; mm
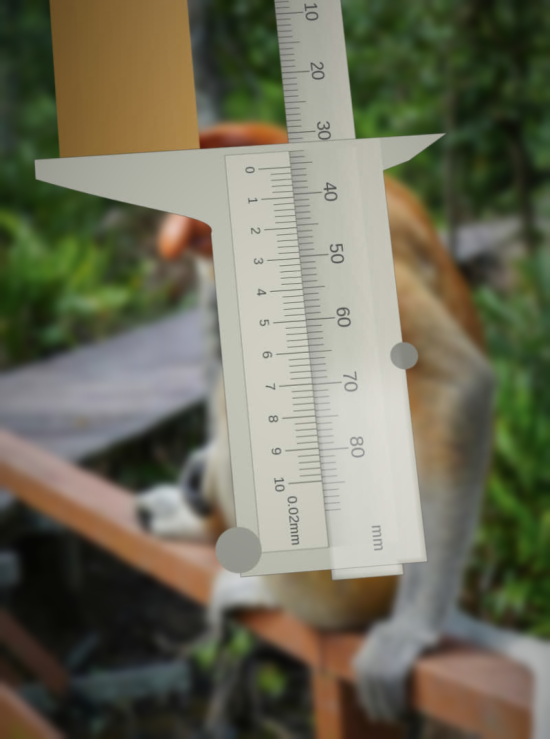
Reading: 35.6; mm
